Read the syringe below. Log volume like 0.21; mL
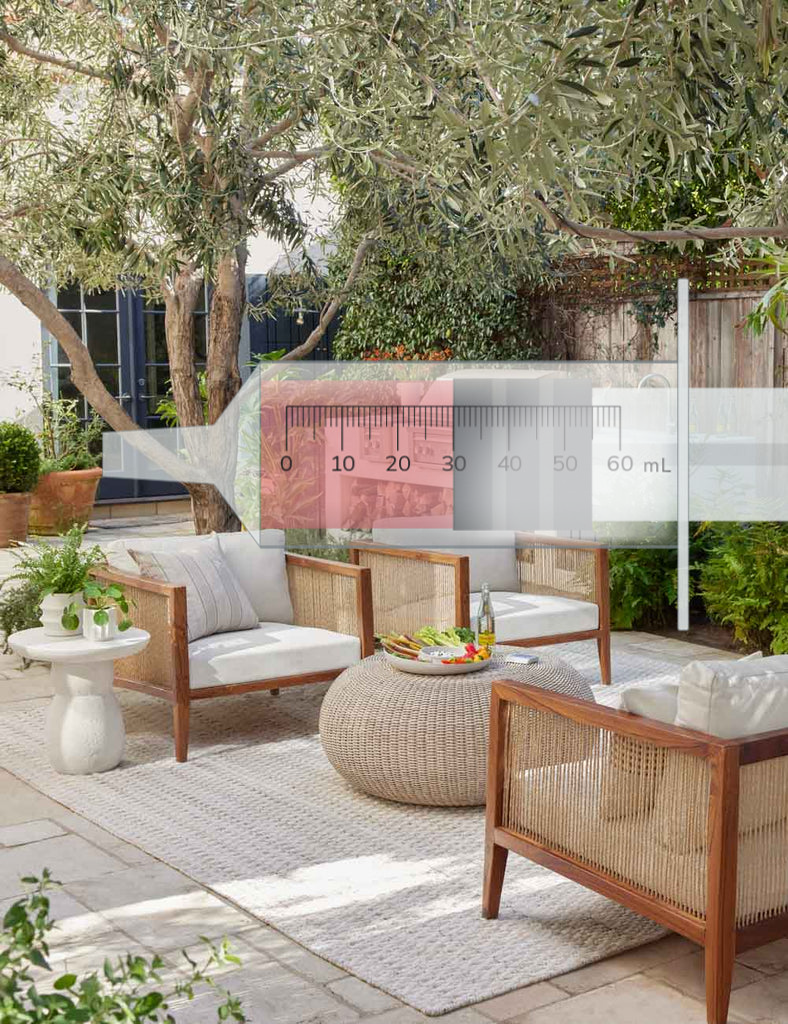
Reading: 30; mL
